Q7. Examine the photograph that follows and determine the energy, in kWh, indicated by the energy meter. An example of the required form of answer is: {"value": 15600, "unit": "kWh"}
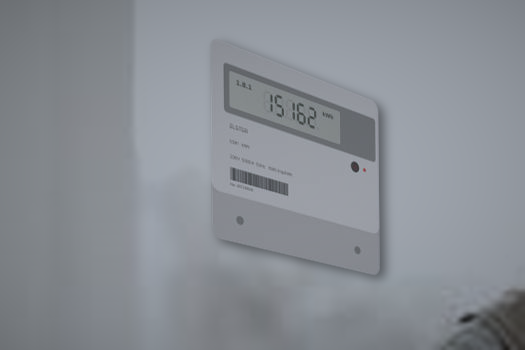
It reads {"value": 15162, "unit": "kWh"}
